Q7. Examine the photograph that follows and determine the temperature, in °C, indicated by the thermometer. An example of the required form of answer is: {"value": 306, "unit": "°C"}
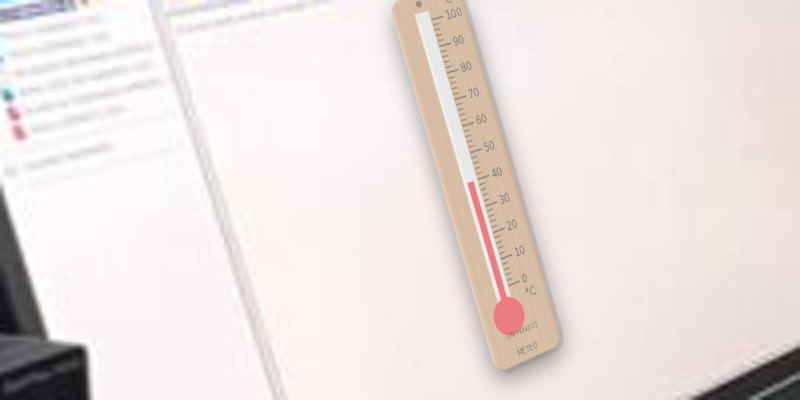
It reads {"value": 40, "unit": "°C"}
